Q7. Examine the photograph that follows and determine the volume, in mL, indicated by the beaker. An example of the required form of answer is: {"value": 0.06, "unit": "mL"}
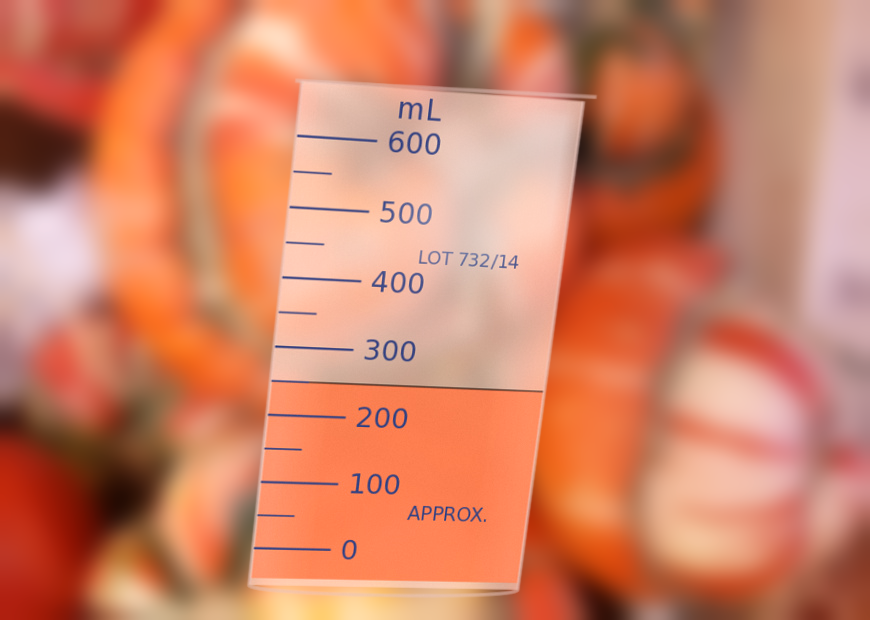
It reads {"value": 250, "unit": "mL"}
